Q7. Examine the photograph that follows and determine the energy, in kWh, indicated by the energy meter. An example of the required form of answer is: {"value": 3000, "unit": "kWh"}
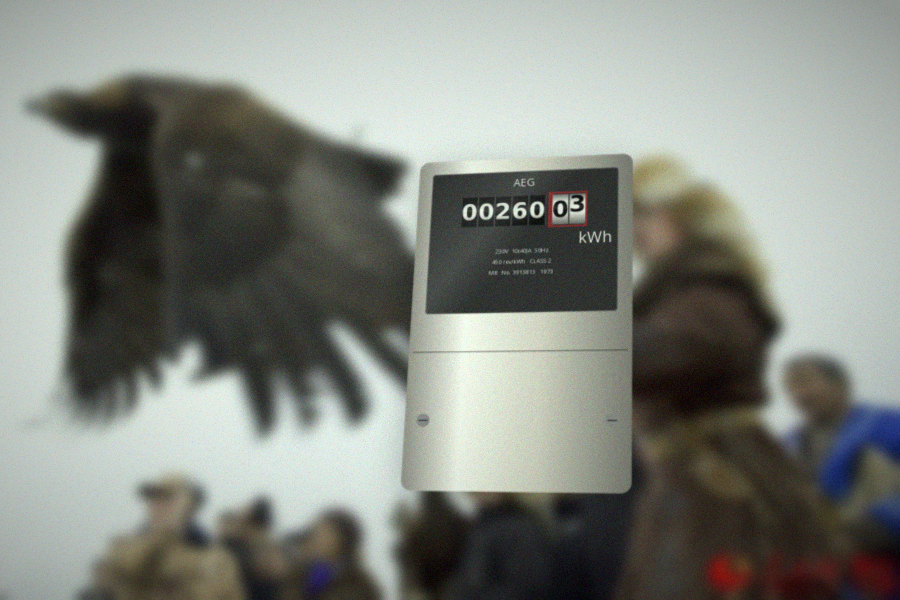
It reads {"value": 260.03, "unit": "kWh"}
